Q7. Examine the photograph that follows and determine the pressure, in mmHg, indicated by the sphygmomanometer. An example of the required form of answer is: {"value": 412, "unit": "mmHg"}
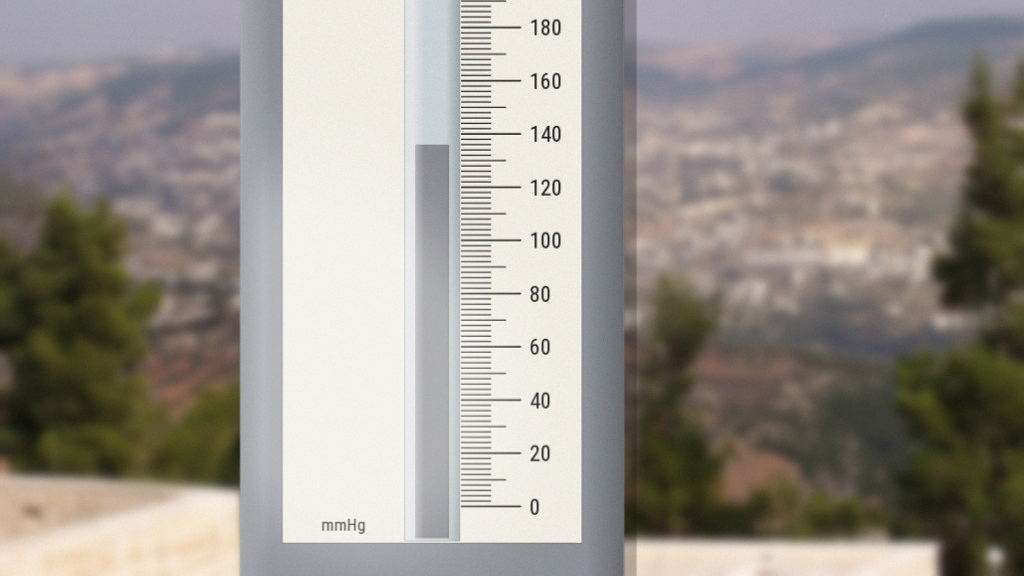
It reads {"value": 136, "unit": "mmHg"}
